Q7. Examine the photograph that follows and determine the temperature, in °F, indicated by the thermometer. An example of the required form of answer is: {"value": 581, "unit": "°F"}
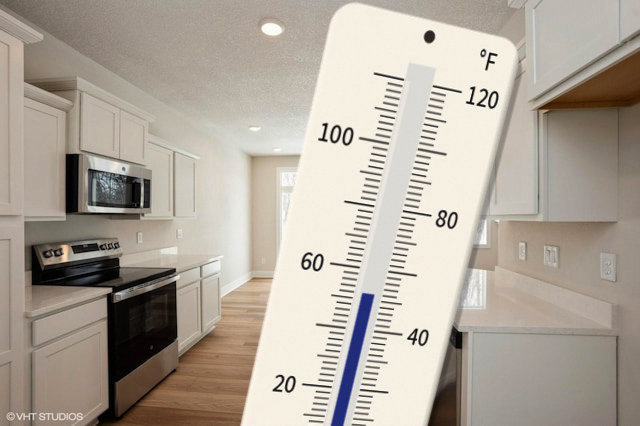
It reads {"value": 52, "unit": "°F"}
